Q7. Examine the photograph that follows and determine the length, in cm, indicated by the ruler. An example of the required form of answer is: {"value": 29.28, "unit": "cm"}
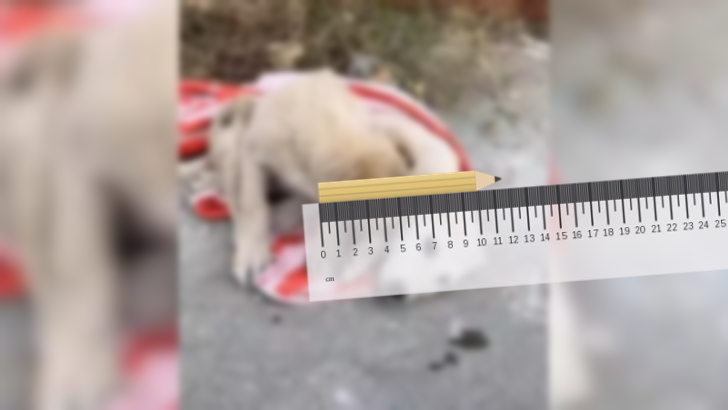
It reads {"value": 11.5, "unit": "cm"}
